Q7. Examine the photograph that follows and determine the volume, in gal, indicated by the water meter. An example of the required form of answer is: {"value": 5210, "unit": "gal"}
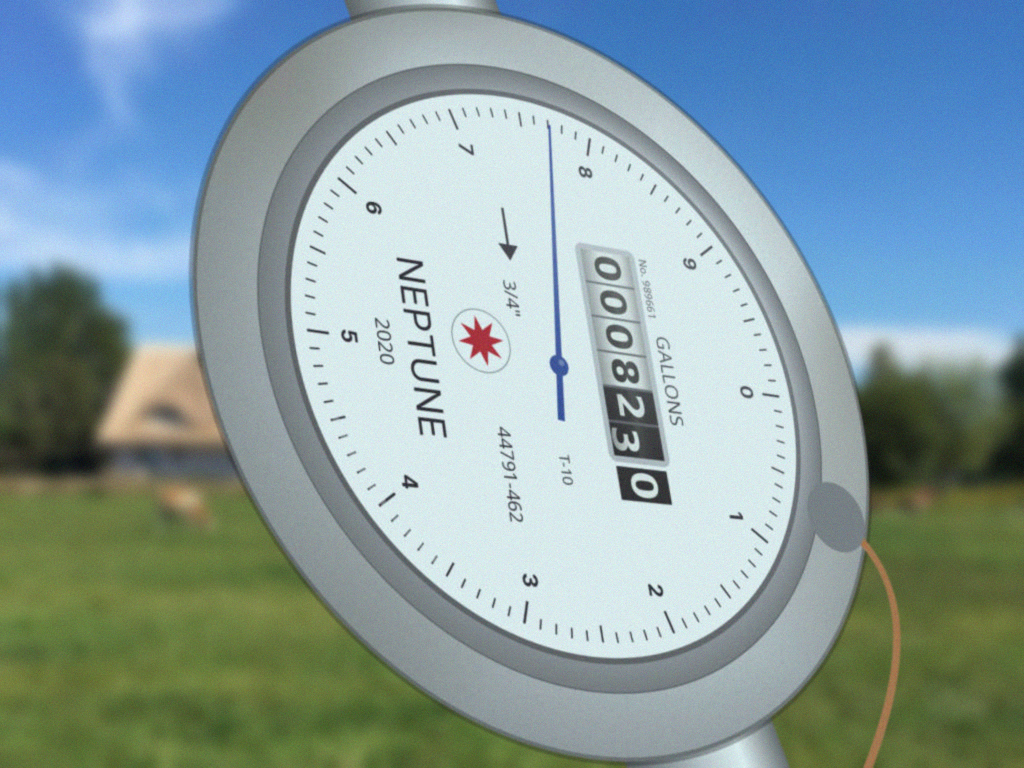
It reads {"value": 8227.7, "unit": "gal"}
